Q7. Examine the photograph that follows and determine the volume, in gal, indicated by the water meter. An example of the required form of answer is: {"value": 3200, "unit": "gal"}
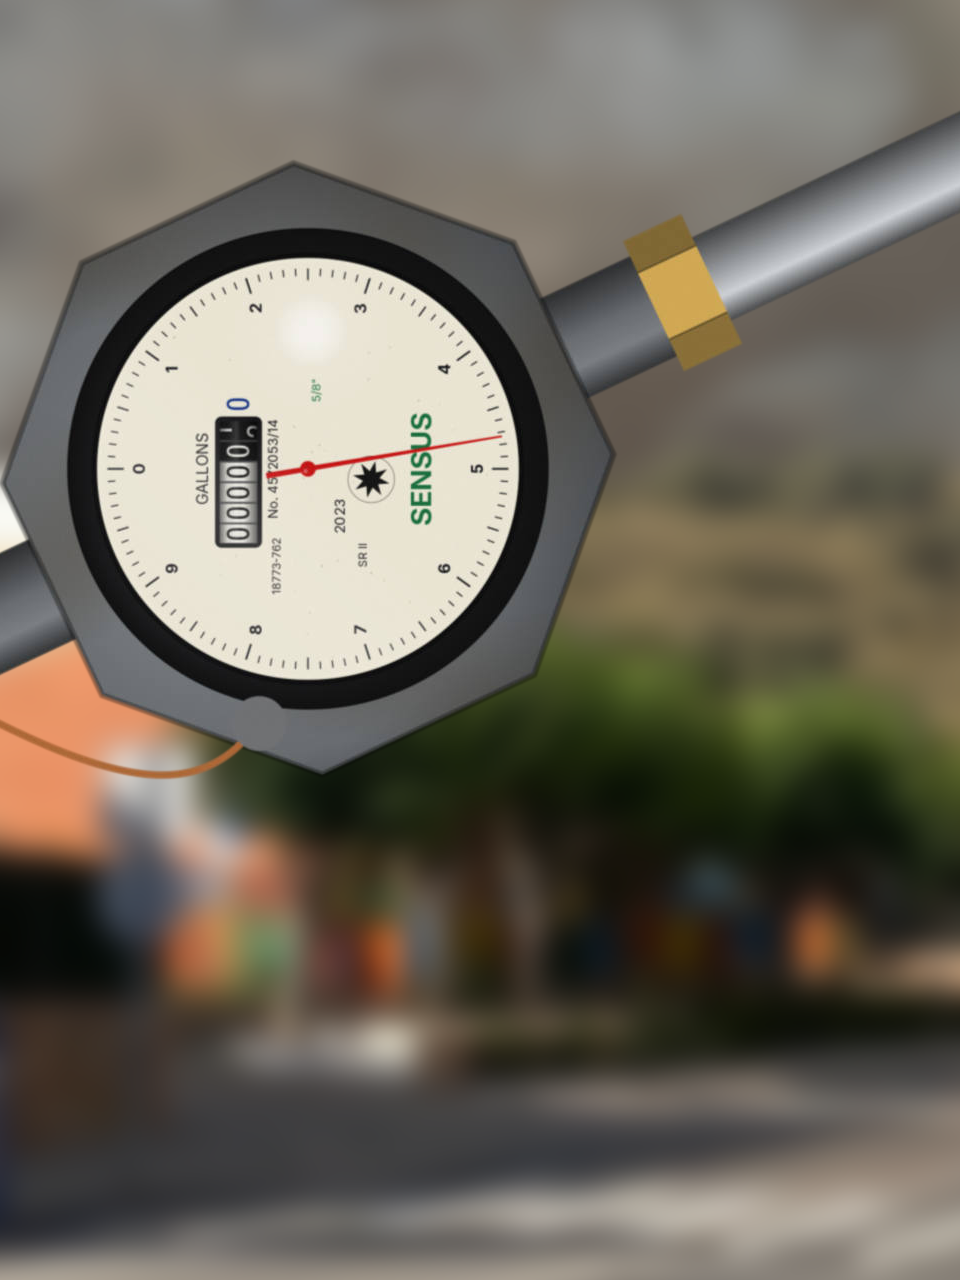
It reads {"value": 14.7, "unit": "gal"}
